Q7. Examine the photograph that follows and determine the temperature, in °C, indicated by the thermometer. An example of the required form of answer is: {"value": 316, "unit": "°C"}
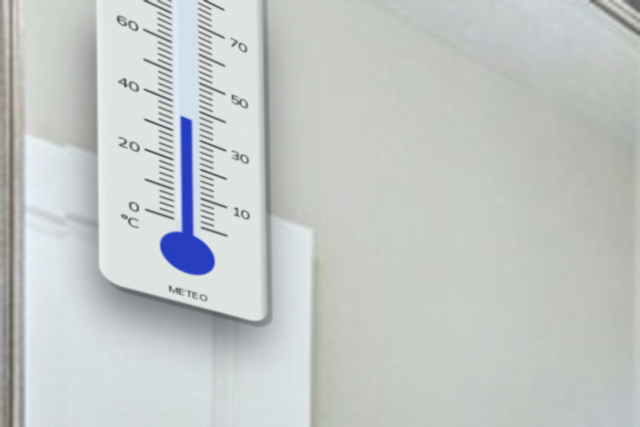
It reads {"value": 36, "unit": "°C"}
